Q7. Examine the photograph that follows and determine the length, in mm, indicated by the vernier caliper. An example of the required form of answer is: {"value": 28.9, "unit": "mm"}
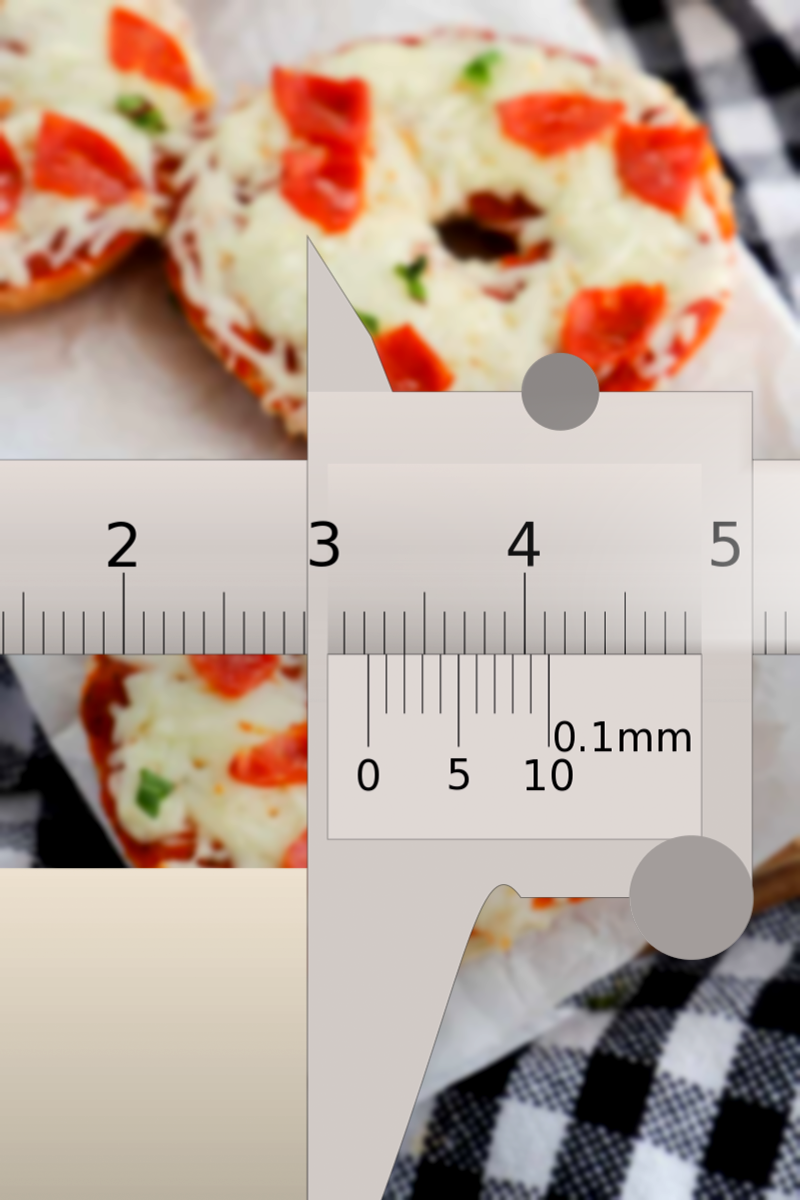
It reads {"value": 32.2, "unit": "mm"}
